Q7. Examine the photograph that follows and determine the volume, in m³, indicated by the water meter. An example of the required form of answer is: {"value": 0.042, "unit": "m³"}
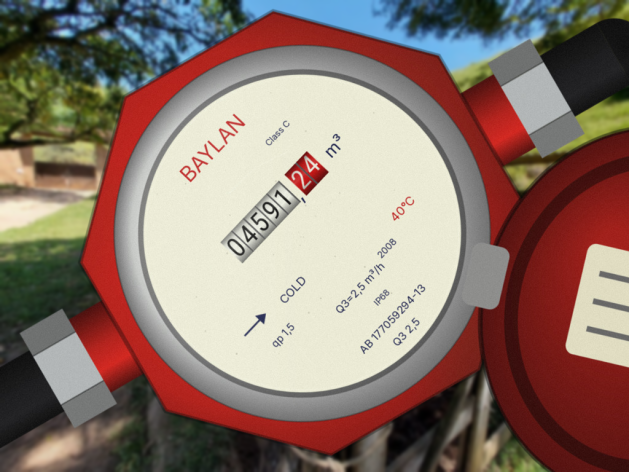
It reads {"value": 4591.24, "unit": "m³"}
